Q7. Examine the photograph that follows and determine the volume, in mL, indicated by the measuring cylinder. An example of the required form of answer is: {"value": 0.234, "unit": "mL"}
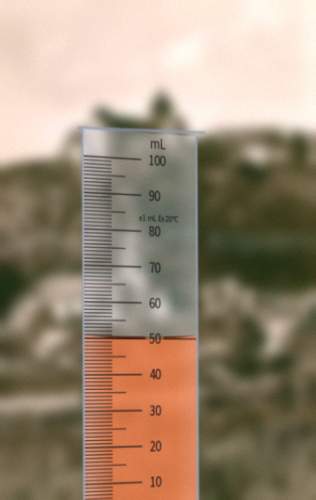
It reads {"value": 50, "unit": "mL"}
